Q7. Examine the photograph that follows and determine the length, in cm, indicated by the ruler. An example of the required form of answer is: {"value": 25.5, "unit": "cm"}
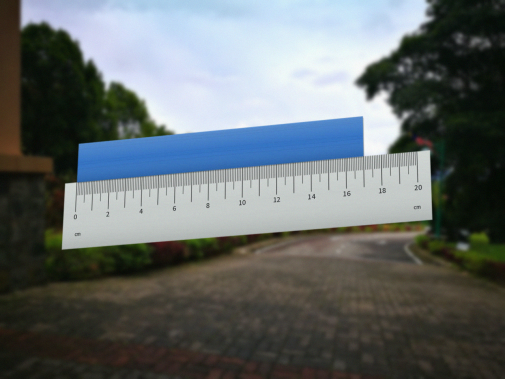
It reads {"value": 17, "unit": "cm"}
